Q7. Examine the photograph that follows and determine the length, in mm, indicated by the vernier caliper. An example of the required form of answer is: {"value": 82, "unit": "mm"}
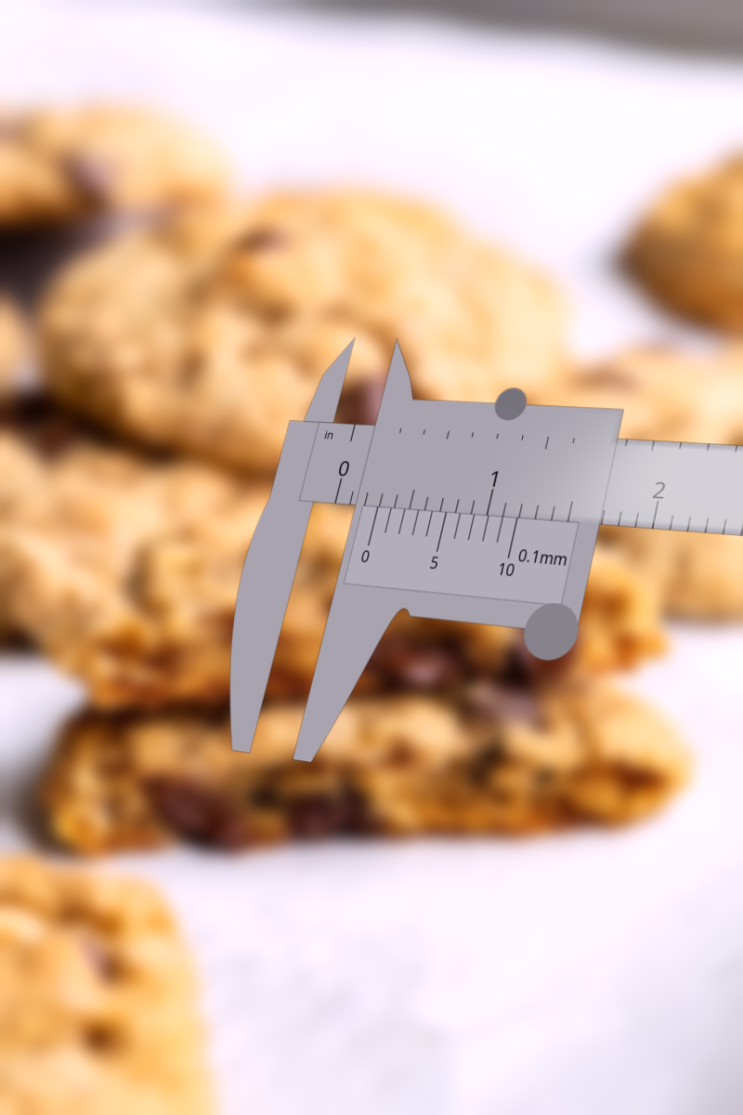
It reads {"value": 2.9, "unit": "mm"}
